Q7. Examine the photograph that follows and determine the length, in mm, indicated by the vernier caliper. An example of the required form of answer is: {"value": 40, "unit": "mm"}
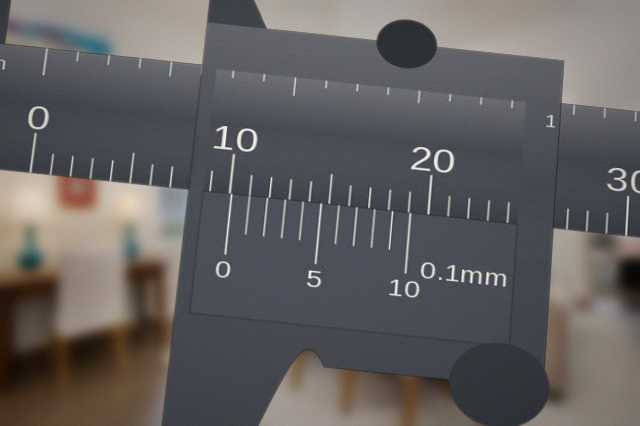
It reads {"value": 10.1, "unit": "mm"}
